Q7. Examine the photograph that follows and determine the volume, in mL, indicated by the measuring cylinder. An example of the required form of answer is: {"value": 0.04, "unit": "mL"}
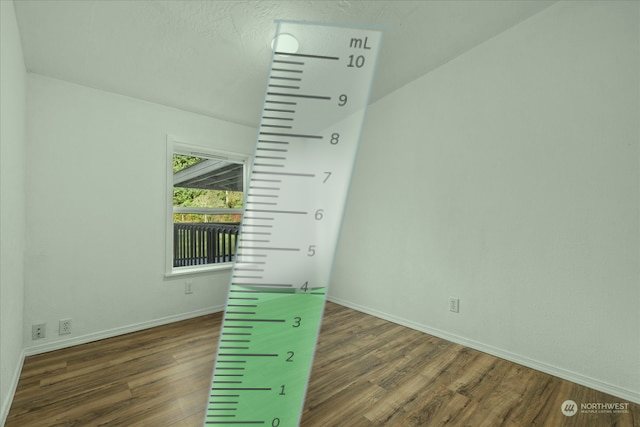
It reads {"value": 3.8, "unit": "mL"}
